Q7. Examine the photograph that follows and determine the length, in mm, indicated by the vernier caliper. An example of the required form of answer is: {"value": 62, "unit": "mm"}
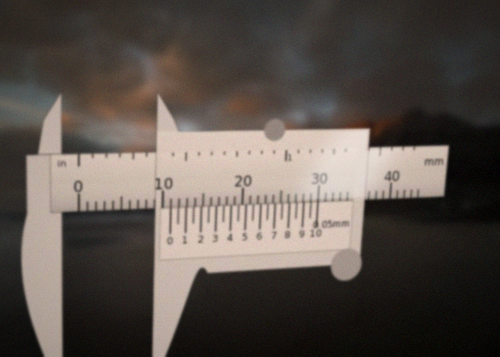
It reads {"value": 11.0, "unit": "mm"}
